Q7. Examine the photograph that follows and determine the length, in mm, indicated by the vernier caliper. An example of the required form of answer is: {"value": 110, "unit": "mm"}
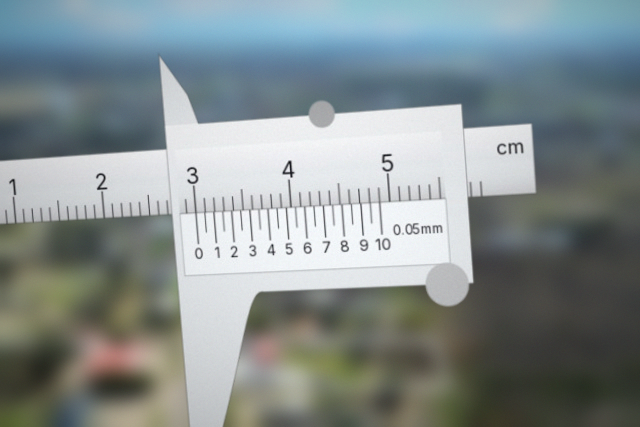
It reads {"value": 30.0, "unit": "mm"}
